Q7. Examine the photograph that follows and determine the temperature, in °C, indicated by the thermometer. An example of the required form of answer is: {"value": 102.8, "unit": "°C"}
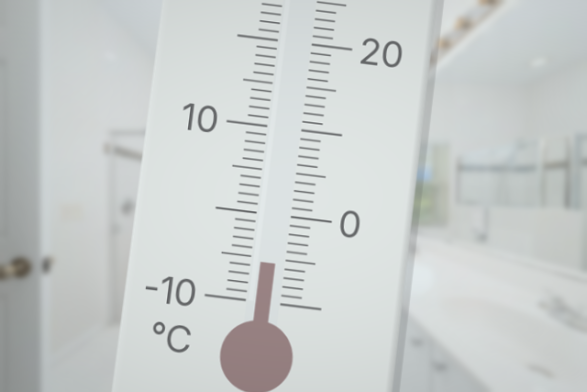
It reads {"value": -5.5, "unit": "°C"}
